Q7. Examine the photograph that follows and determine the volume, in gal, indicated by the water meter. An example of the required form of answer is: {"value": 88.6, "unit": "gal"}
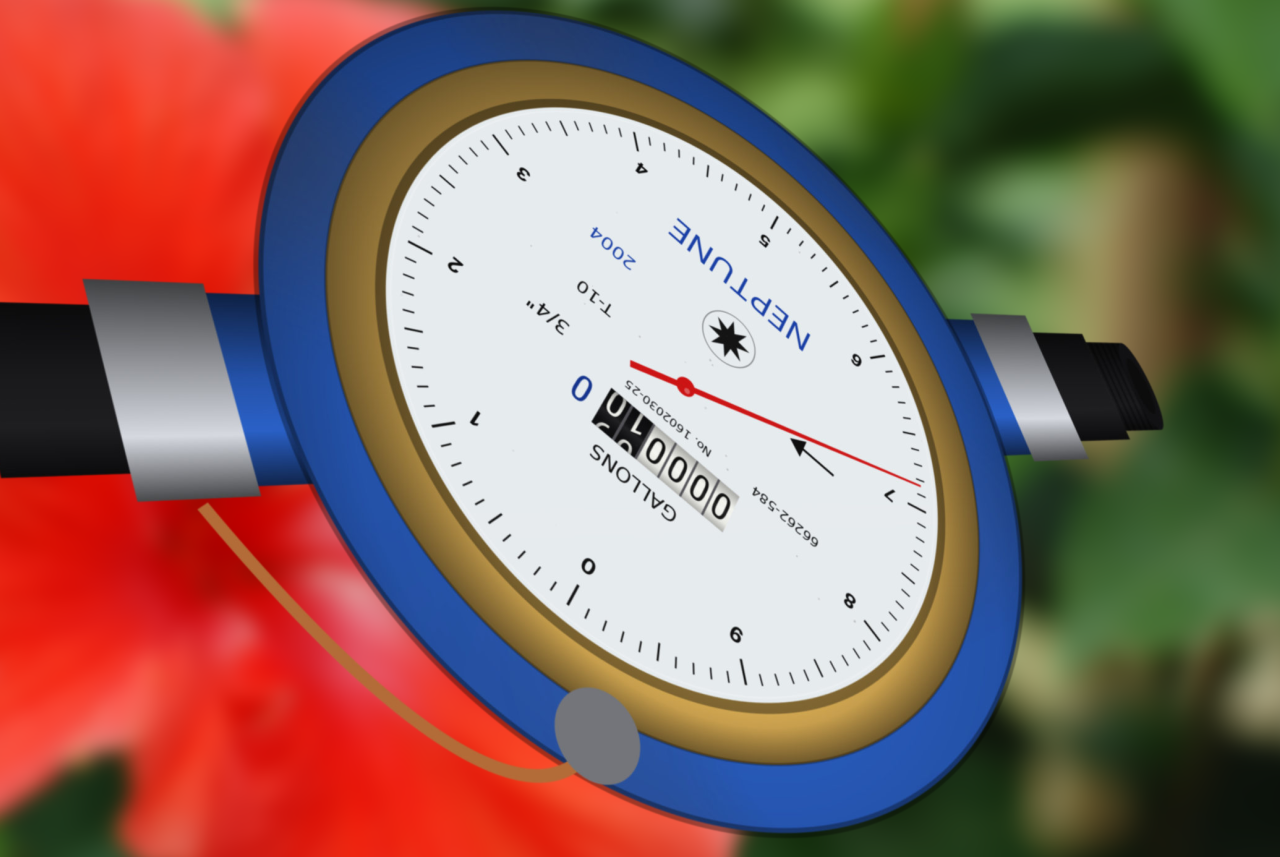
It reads {"value": 96.8, "unit": "gal"}
